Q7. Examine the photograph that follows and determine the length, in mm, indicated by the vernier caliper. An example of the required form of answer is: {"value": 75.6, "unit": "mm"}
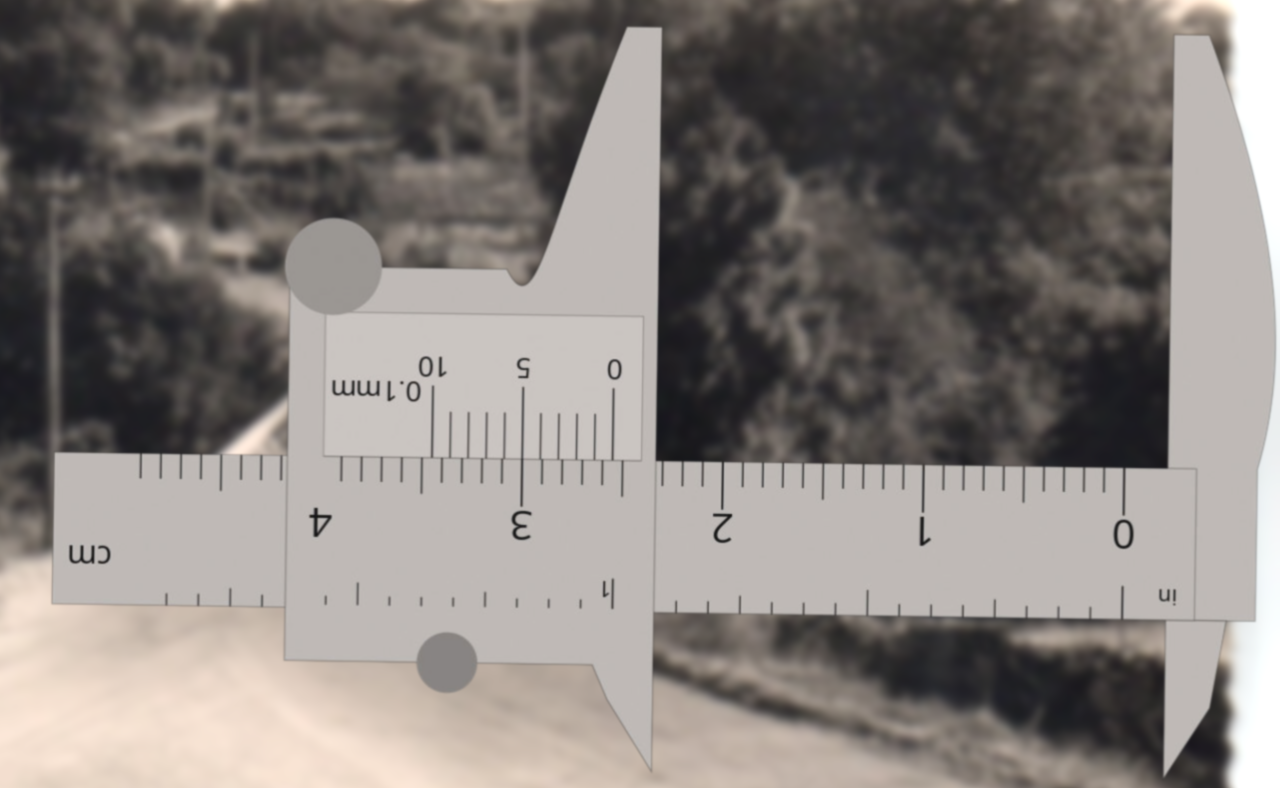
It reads {"value": 25.5, "unit": "mm"}
